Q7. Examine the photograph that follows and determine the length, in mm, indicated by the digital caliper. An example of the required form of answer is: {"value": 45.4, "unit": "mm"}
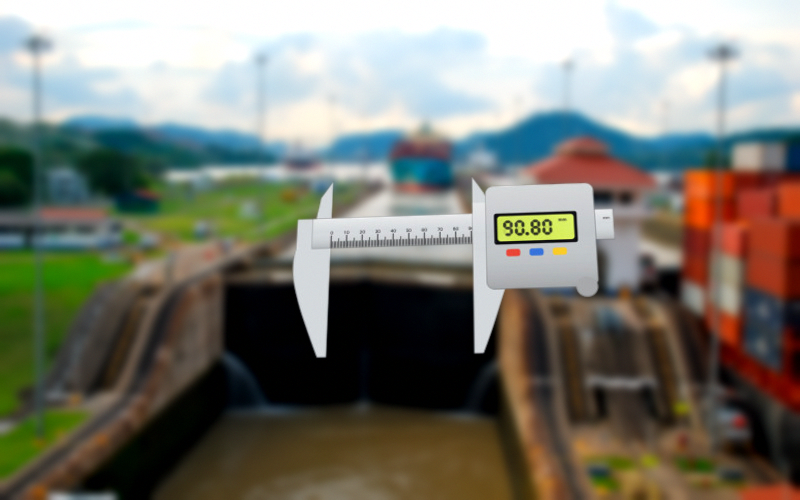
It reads {"value": 90.80, "unit": "mm"}
